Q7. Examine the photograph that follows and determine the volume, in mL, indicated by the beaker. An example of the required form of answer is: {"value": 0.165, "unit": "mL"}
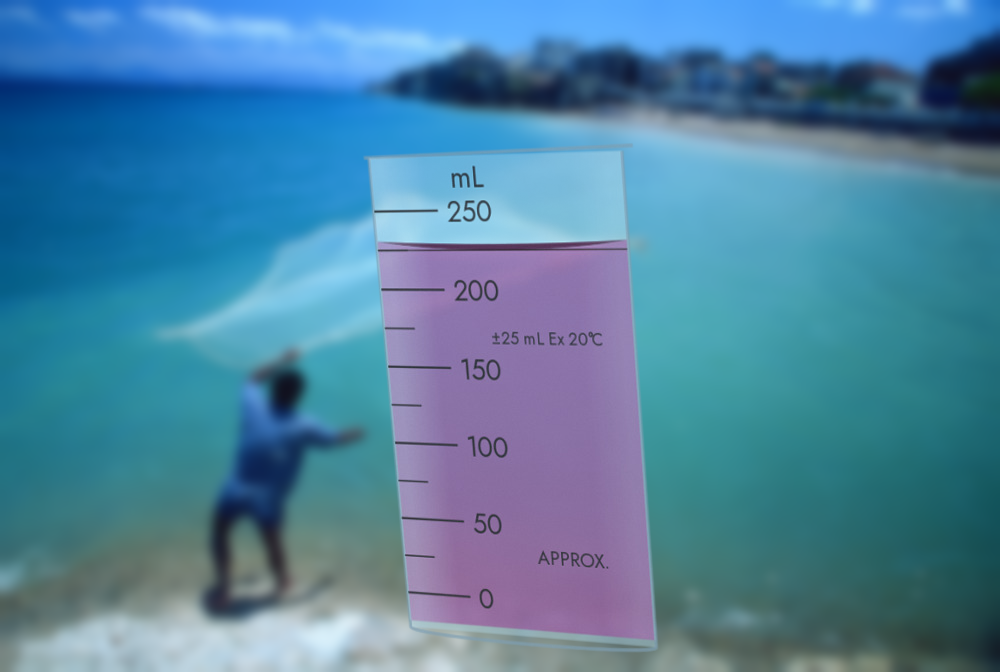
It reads {"value": 225, "unit": "mL"}
